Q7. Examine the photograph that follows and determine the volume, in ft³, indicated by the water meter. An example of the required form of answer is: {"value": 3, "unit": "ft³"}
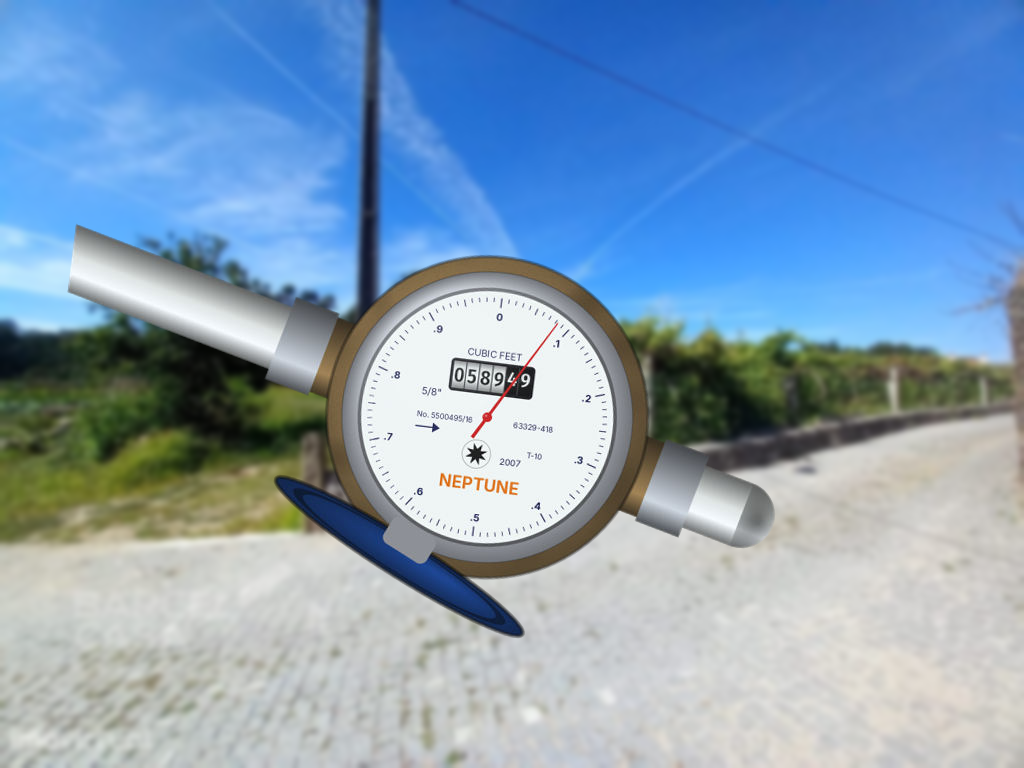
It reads {"value": 58949.08, "unit": "ft³"}
